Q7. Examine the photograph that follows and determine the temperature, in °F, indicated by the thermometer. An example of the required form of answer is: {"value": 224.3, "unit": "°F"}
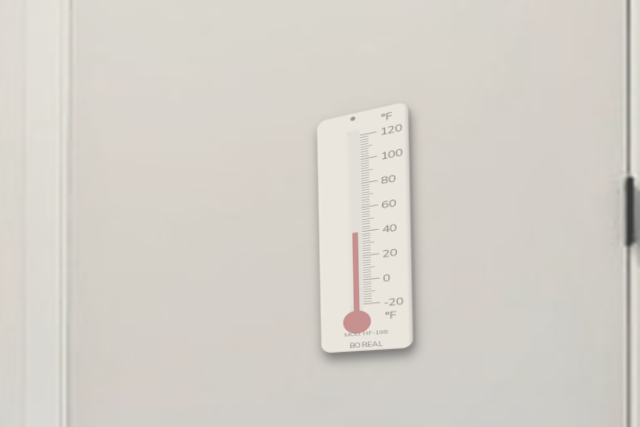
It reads {"value": 40, "unit": "°F"}
